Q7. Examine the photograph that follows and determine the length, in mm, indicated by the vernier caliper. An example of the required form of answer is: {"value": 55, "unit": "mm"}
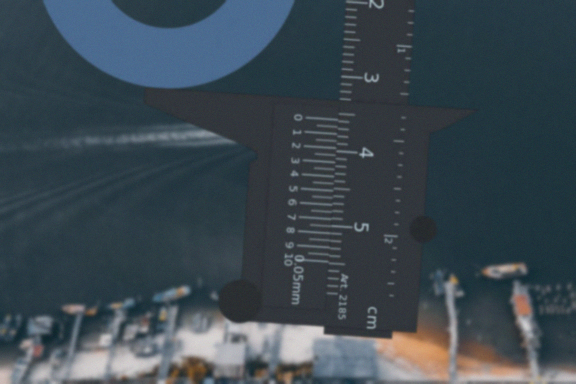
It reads {"value": 35.8, "unit": "mm"}
